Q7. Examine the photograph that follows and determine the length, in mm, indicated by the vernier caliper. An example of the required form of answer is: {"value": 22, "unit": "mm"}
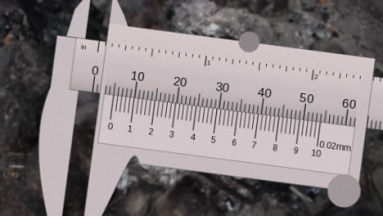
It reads {"value": 5.0, "unit": "mm"}
